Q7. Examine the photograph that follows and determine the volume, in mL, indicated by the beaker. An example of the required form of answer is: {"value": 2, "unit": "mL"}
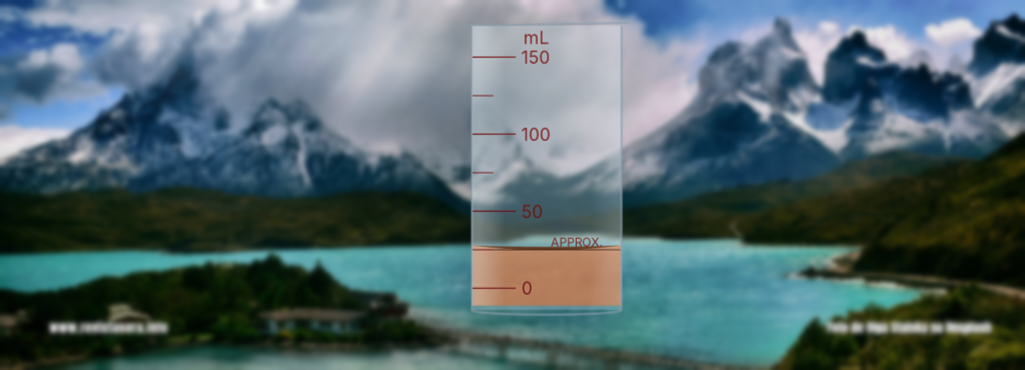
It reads {"value": 25, "unit": "mL"}
